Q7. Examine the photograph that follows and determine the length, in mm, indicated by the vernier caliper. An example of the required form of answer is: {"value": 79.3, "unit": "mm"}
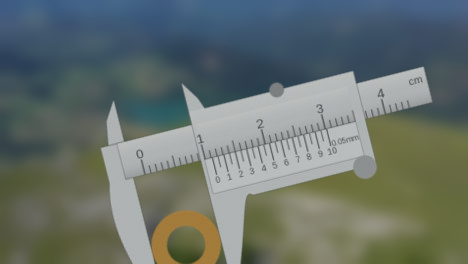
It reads {"value": 11.2, "unit": "mm"}
